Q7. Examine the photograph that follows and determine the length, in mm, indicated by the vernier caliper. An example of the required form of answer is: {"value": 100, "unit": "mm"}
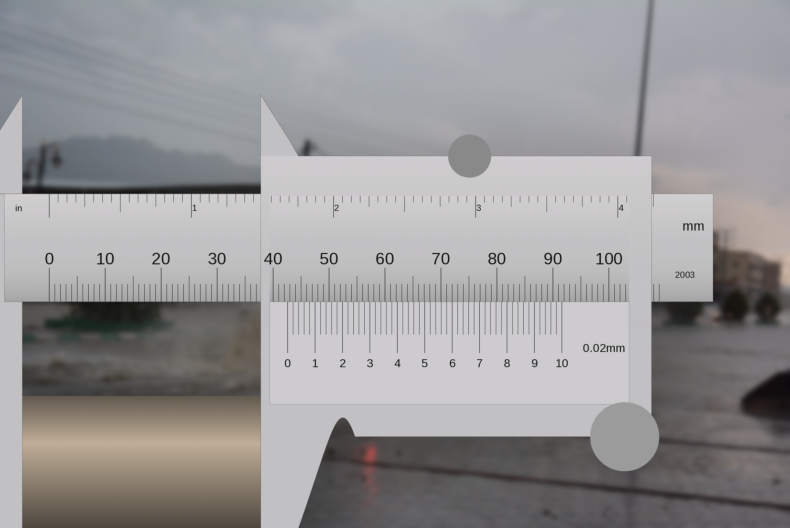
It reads {"value": 42.6, "unit": "mm"}
